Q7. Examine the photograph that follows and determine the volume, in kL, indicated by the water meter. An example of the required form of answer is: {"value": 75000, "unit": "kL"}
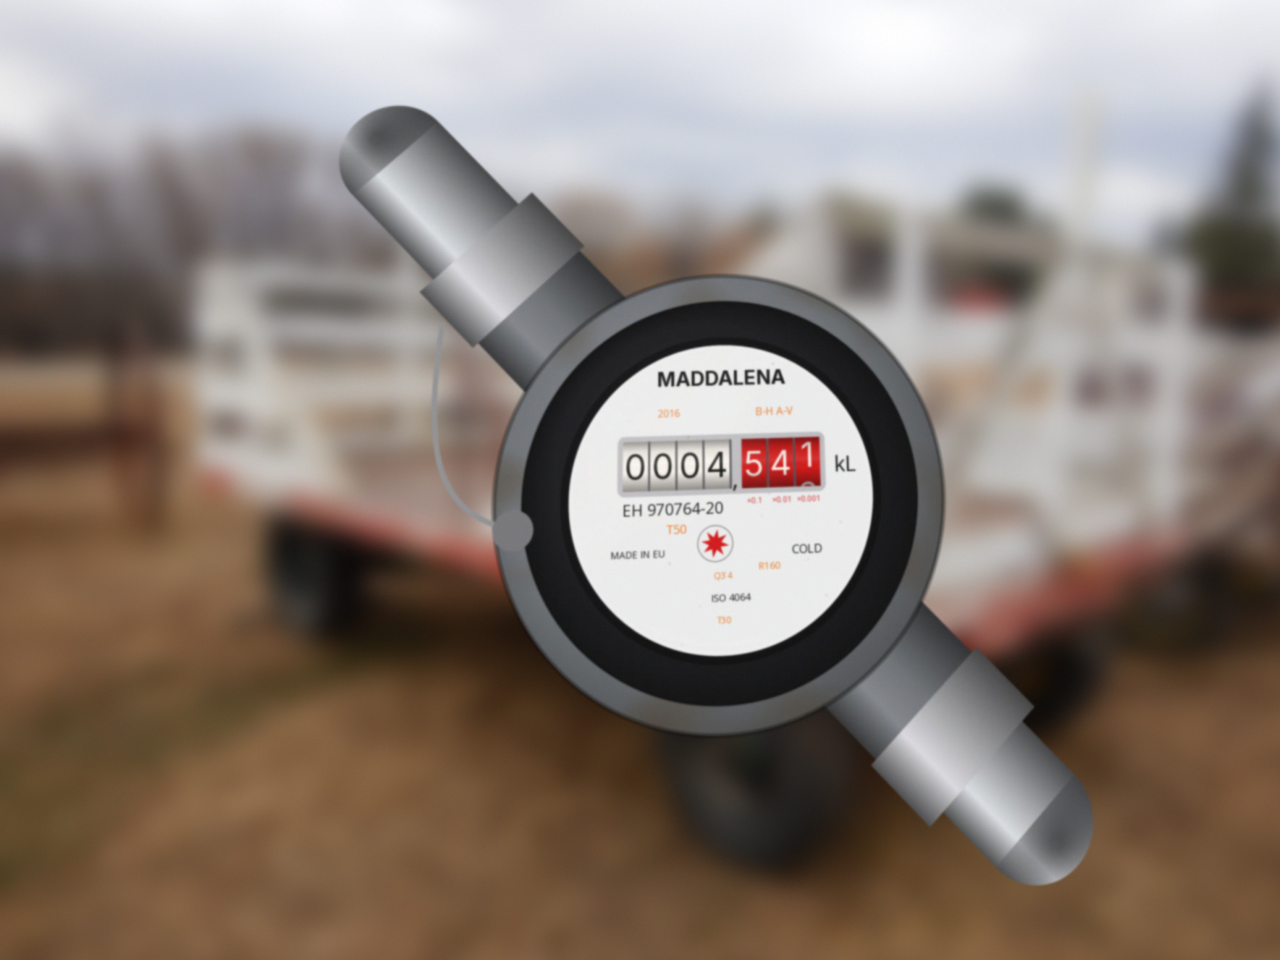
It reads {"value": 4.541, "unit": "kL"}
